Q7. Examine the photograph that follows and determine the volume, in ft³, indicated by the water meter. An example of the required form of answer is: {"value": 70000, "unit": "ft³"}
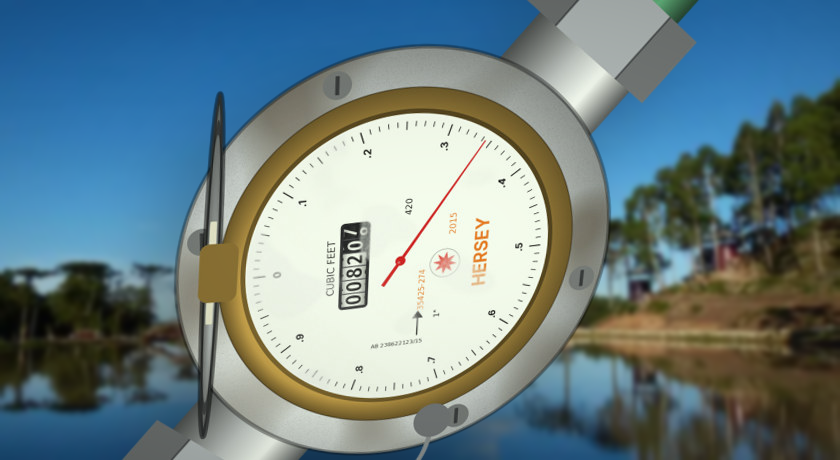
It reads {"value": 8207.34, "unit": "ft³"}
